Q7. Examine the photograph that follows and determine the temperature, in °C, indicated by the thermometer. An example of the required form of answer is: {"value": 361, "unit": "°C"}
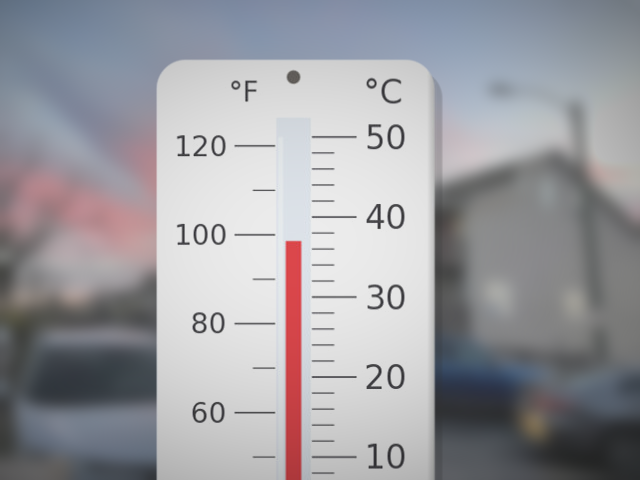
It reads {"value": 37, "unit": "°C"}
